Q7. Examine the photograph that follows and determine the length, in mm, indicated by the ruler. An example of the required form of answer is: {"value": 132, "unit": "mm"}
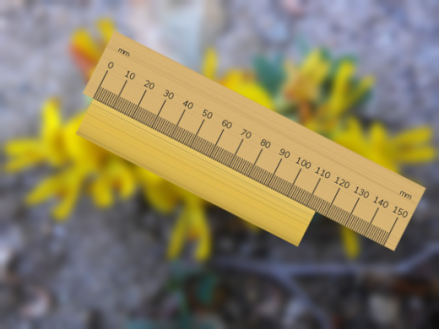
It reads {"value": 115, "unit": "mm"}
